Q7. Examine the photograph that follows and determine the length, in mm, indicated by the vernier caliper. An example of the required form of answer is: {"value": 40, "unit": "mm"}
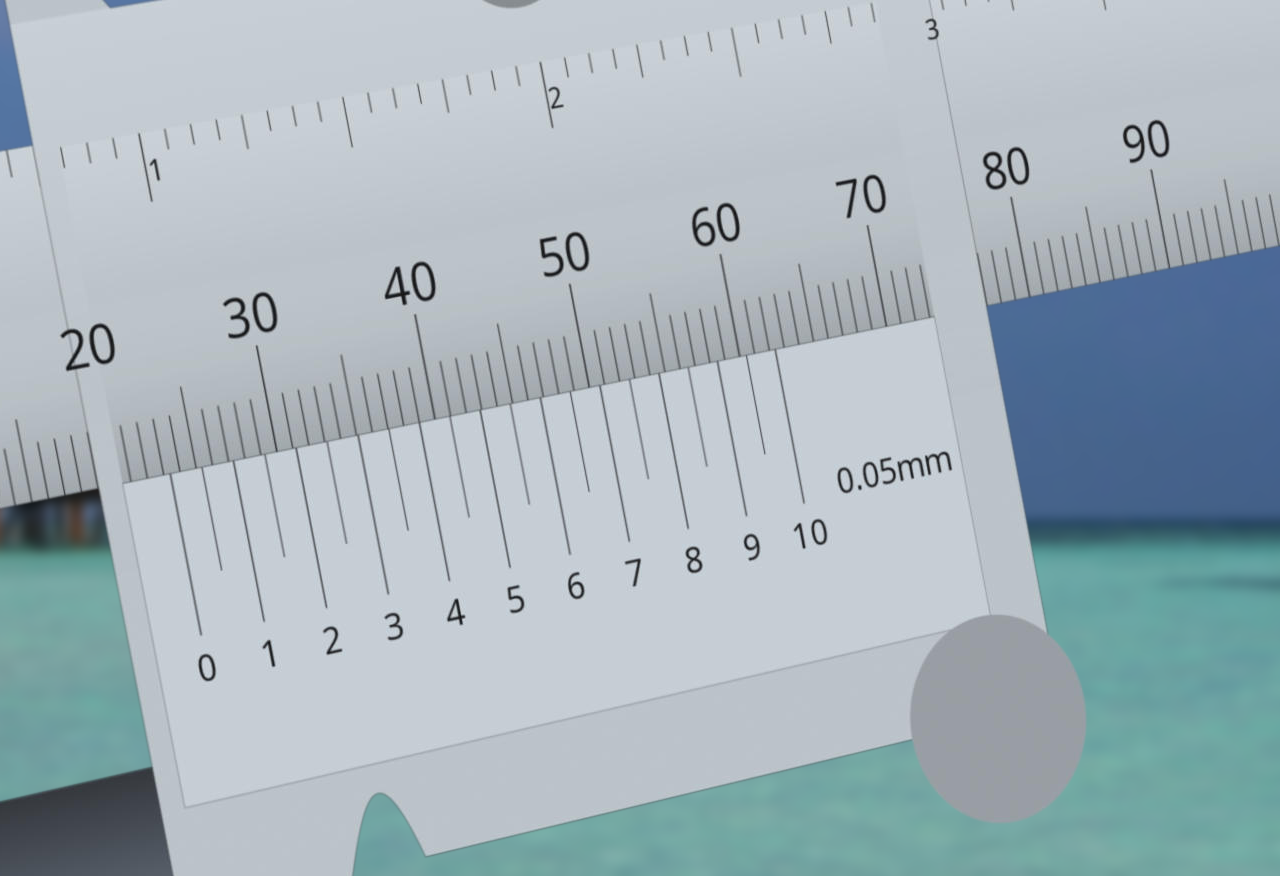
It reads {"value": 23.4, "unit": "mm"}
